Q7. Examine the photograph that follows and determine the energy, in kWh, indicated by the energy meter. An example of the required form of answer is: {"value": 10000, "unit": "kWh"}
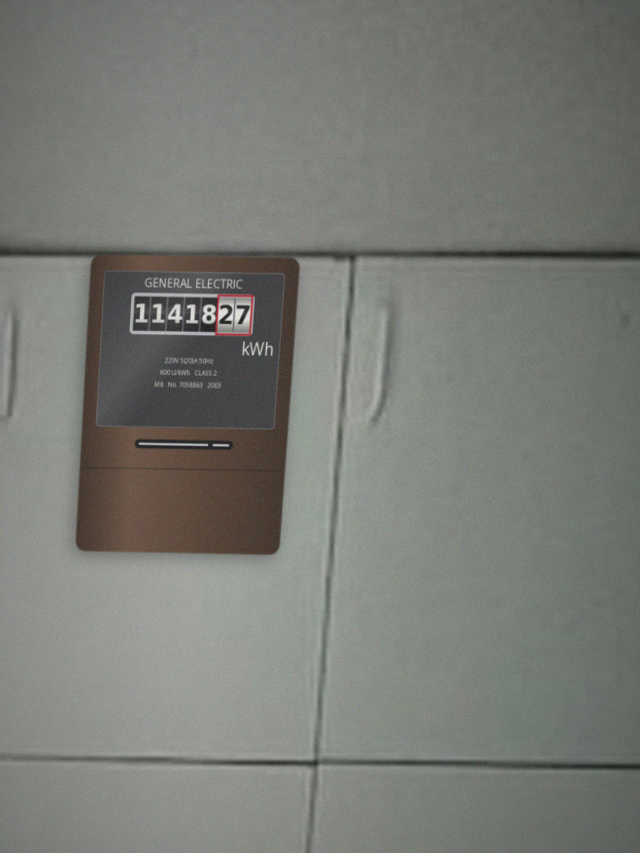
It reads {"value": 11418.27, "unit": "kWh"}
